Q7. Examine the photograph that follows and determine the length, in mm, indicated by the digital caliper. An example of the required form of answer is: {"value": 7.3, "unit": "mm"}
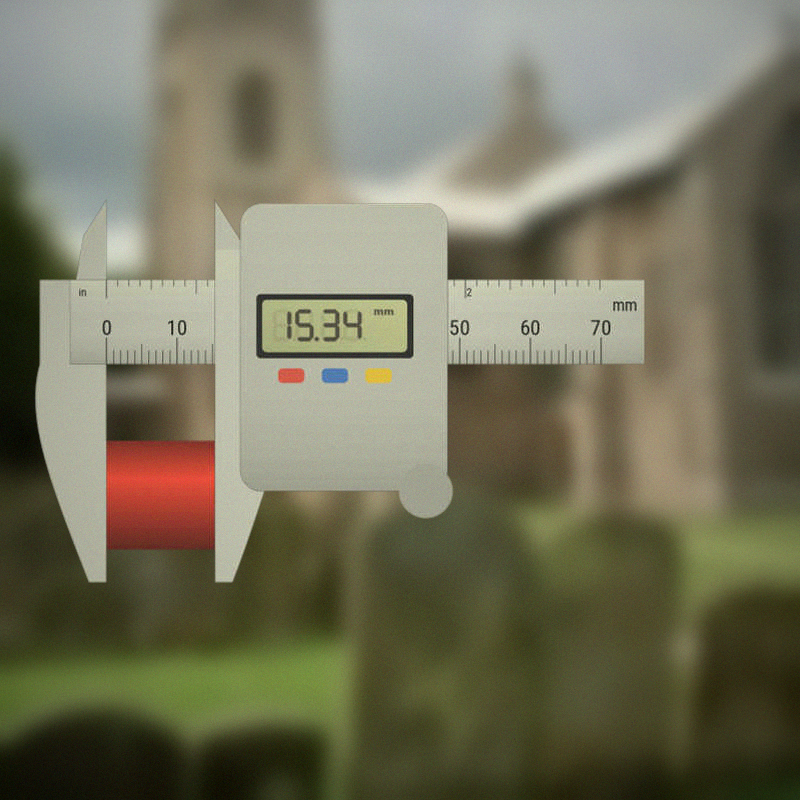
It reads {"value": 15.34, "unit": "mm"}
